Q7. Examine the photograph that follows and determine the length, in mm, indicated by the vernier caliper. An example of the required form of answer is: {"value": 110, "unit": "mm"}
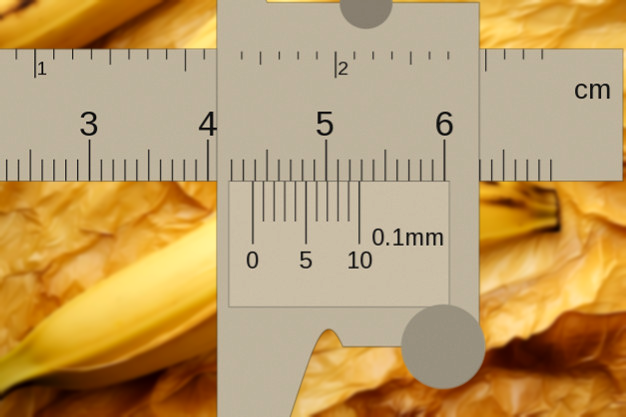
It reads {"value": 43.8, "unit": "mm"}
